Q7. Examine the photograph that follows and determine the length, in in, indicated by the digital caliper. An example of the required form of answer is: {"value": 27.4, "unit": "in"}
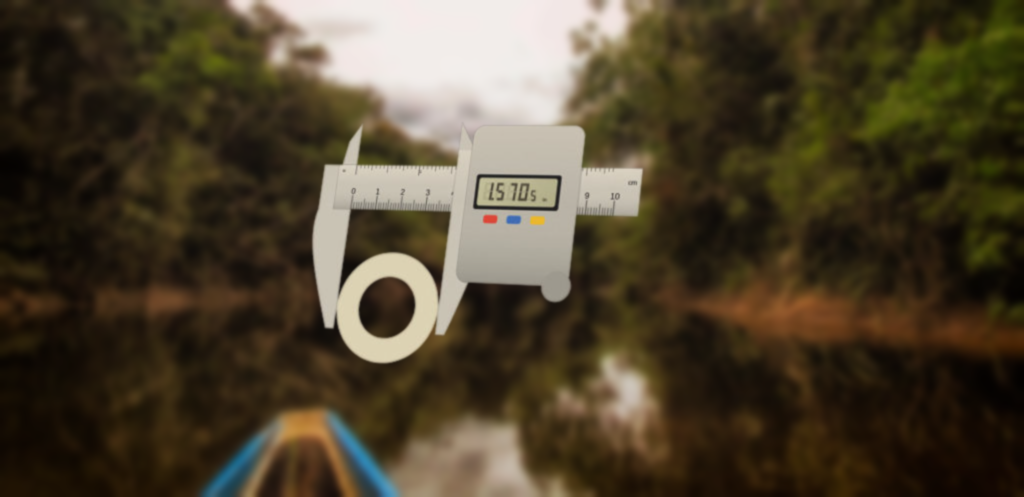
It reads {"value": 1.5705, "unit": "in"}
